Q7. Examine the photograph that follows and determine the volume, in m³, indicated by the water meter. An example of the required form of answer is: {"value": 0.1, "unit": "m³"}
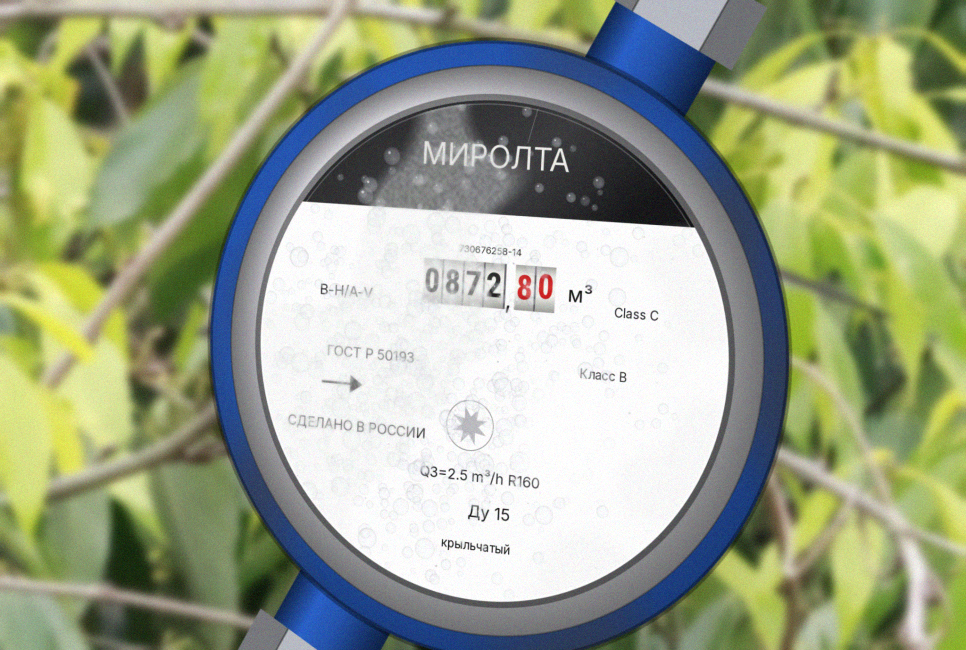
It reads {"value": 872.80, "unit": "m³"}
